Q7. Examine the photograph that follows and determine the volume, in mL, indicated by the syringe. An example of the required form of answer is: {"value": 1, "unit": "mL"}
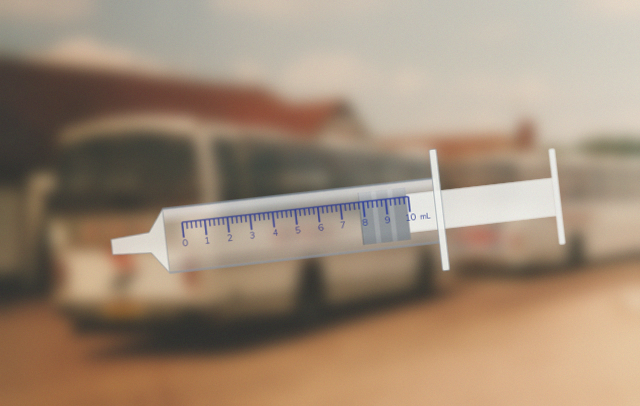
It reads {"value": 7.8, "unit": "mL"}
